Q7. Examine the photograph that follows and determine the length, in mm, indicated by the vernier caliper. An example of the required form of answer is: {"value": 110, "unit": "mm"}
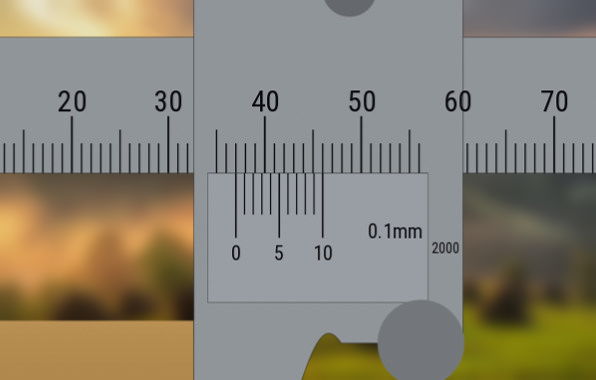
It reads {"value": 37.0, "unit": "mm"}
